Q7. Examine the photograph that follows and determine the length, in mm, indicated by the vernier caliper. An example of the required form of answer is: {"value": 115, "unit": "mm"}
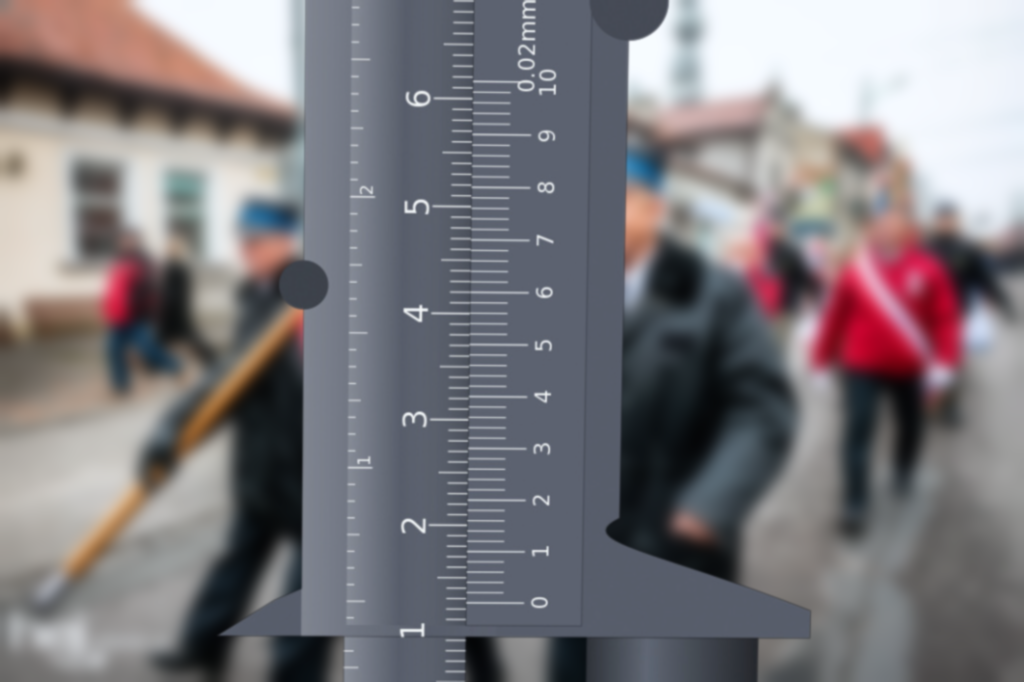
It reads {"value": 12.6, "unit": "mm"}
